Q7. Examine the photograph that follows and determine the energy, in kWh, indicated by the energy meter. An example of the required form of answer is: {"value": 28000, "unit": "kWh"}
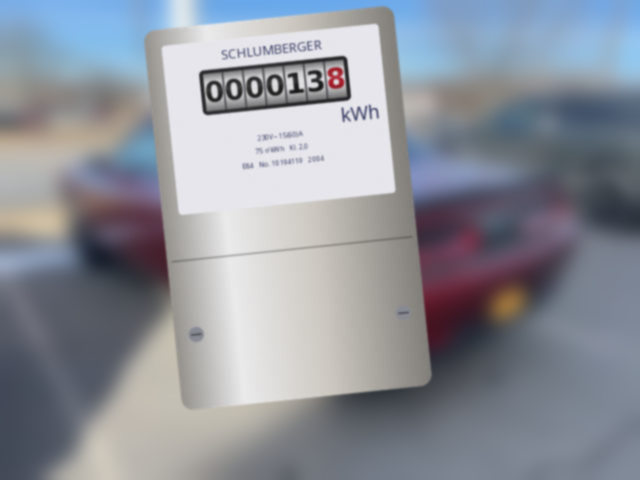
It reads {"value": 13.8, "unit": "kWh"}
